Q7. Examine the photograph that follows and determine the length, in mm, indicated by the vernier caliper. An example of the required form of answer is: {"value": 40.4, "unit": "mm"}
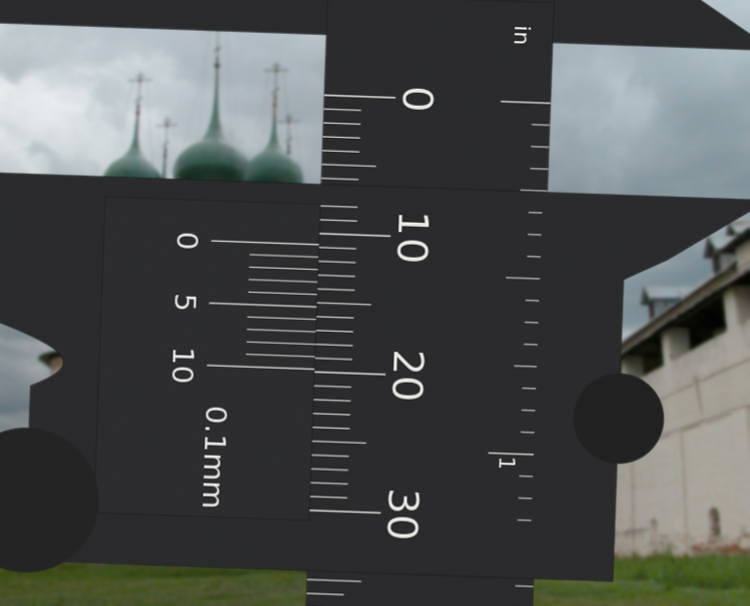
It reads {"value": 10.8, "unit": "mm"}
